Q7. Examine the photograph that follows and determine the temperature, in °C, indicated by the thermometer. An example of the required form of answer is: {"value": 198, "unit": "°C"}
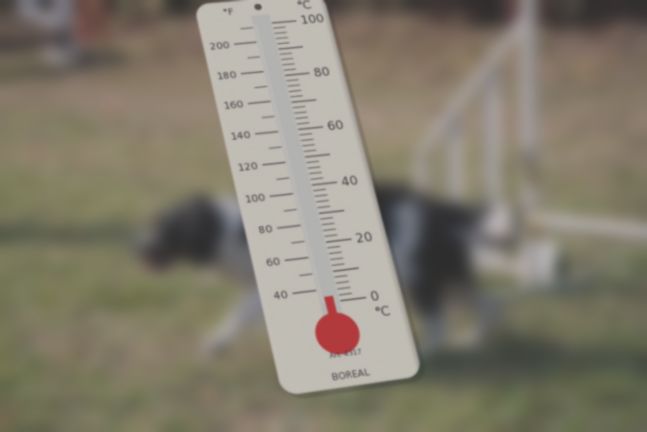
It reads {"value": 2, "unit": "°C"}
